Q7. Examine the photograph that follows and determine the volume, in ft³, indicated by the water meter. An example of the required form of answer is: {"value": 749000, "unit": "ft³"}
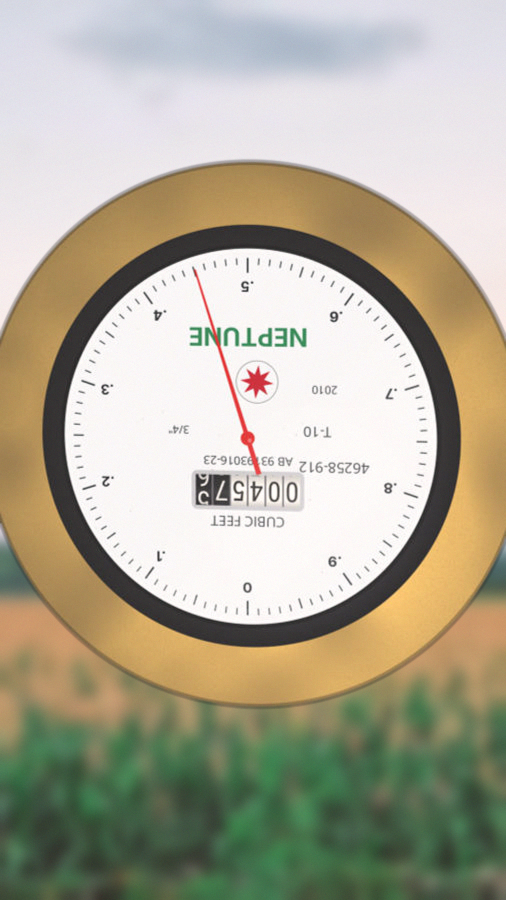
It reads {"value": 4575.45, "unit": "ft³"}
